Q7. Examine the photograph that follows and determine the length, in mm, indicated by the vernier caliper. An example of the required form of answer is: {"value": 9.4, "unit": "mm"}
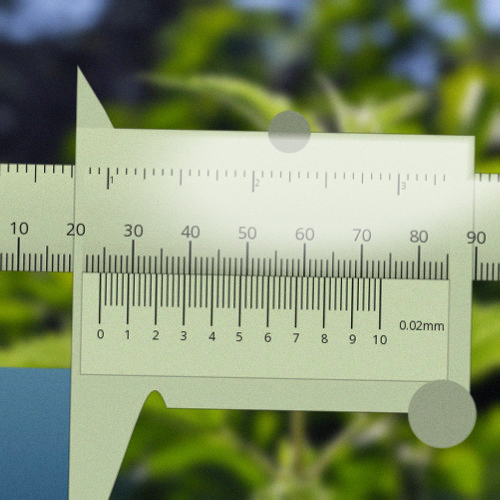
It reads {"value": 24.4, "unit": "mm"}
